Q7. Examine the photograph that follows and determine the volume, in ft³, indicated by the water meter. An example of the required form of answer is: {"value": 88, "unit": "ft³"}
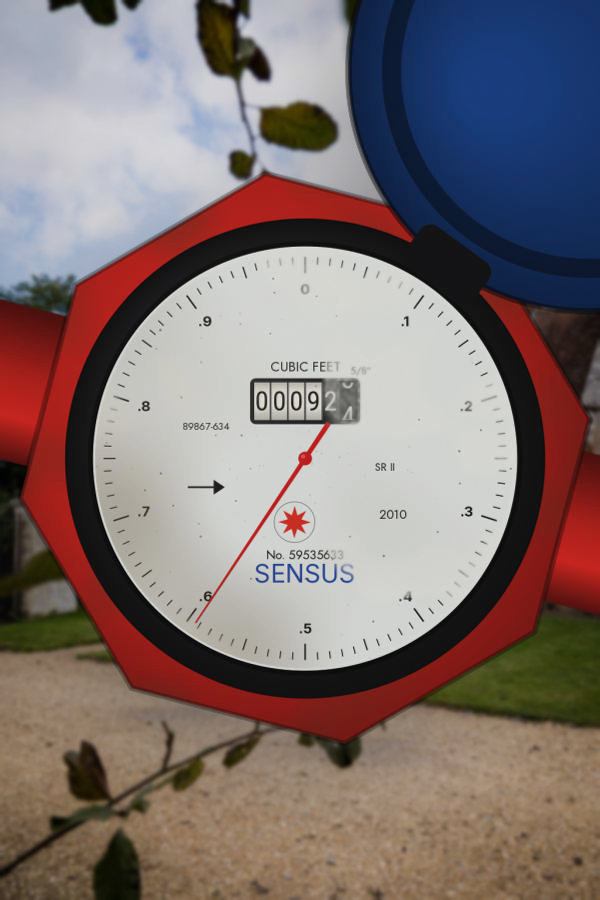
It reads {"value": 923.59, "unit": "ft³"}
